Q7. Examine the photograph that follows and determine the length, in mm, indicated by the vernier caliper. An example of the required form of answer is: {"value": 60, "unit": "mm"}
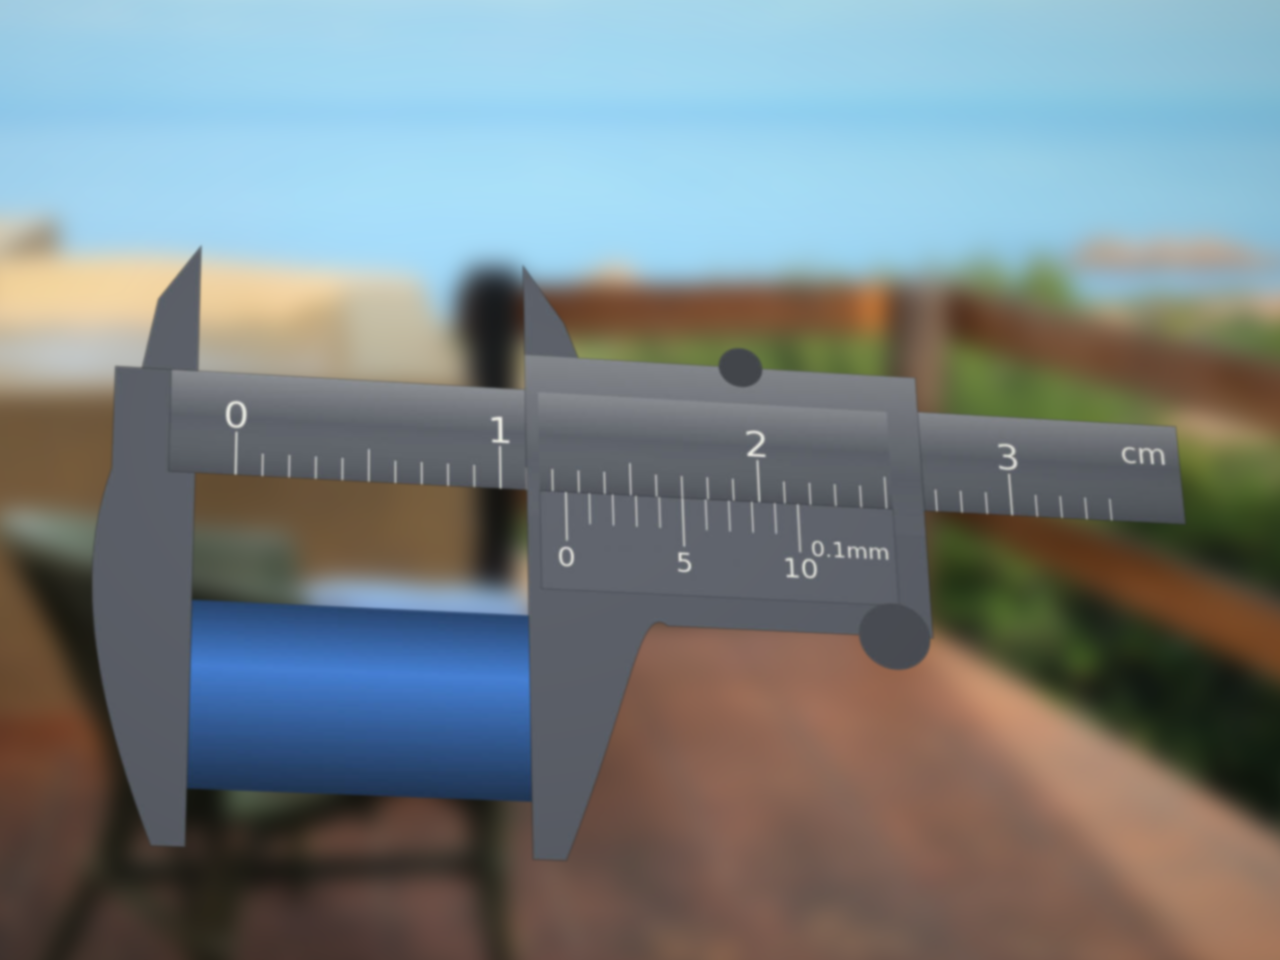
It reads {"value": 12.5, "unit": "mm"}
